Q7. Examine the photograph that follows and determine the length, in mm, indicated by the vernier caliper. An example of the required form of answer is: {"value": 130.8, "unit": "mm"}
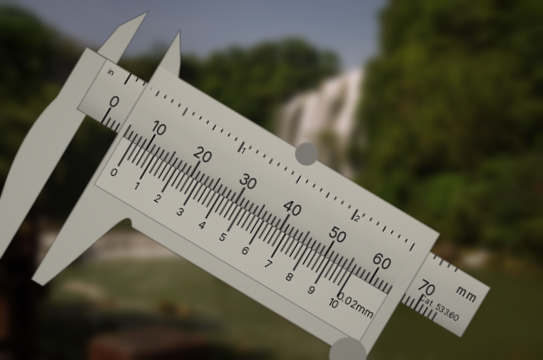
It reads {"value": 7.0, "unit": "mm"}
